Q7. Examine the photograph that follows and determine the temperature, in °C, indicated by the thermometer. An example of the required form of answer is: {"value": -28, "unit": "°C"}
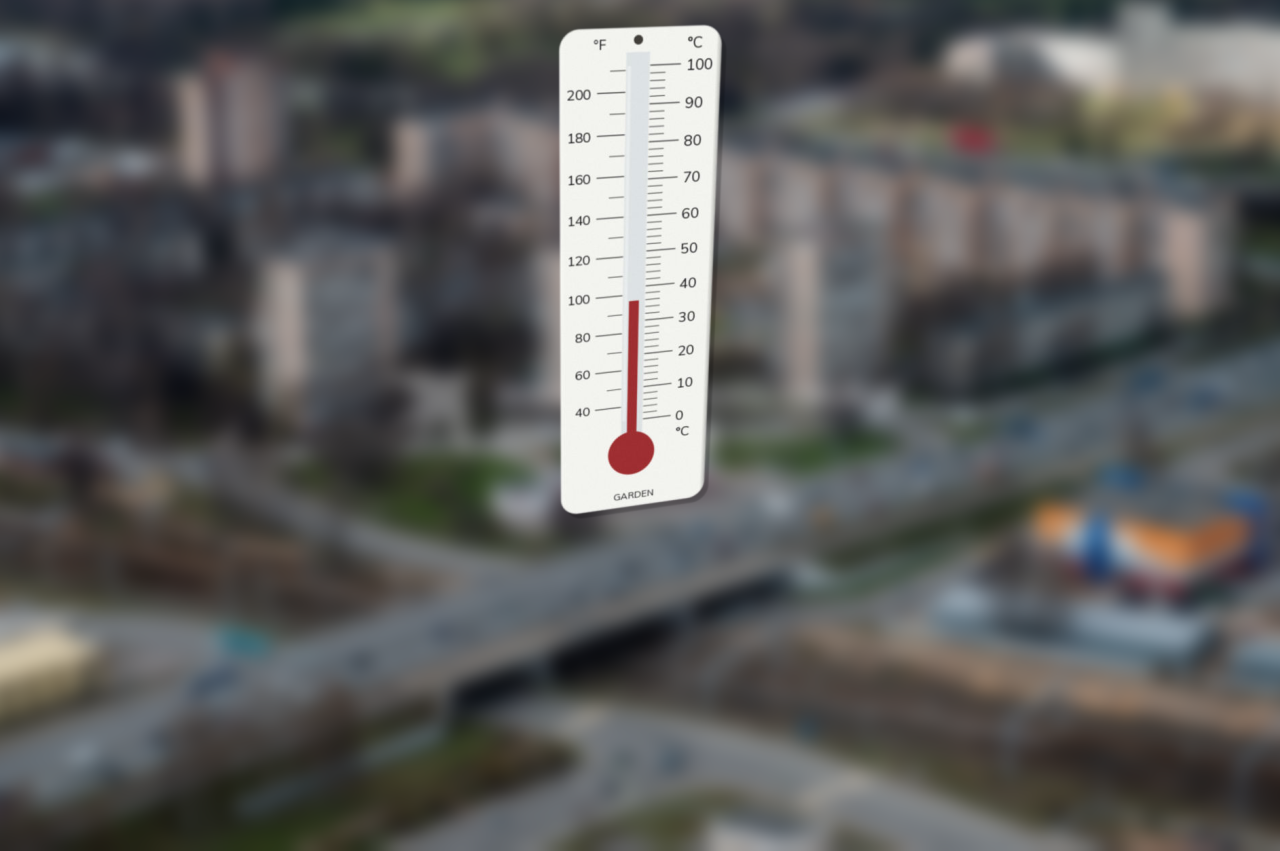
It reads {"value": 36, "unit": "°C"}
